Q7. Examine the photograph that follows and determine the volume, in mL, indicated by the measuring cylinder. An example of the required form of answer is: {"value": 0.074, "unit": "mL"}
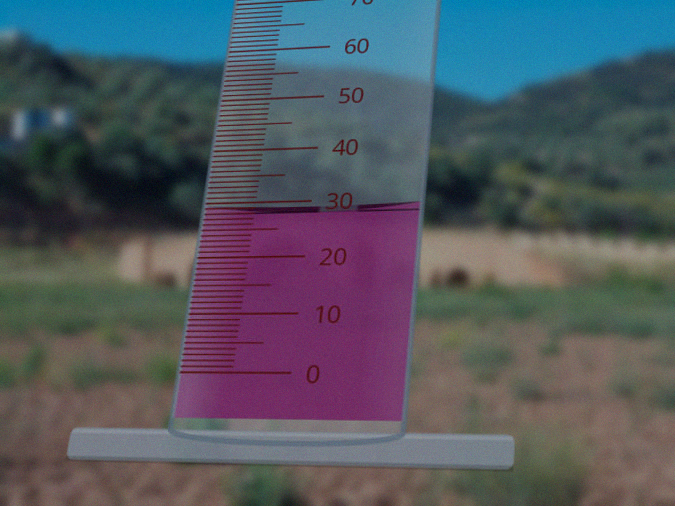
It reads {"value": 28, "unit": "mL"}
